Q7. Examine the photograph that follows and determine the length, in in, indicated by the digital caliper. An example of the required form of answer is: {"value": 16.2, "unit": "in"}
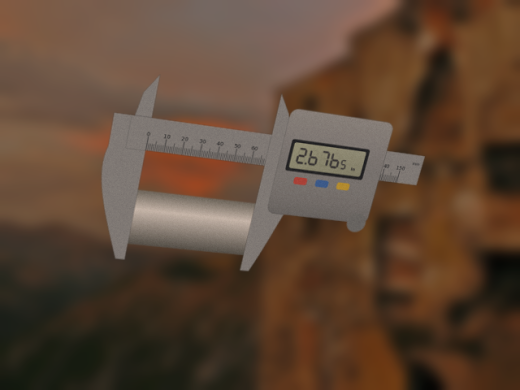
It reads {"value": 2.6765, "unit": "in"}
